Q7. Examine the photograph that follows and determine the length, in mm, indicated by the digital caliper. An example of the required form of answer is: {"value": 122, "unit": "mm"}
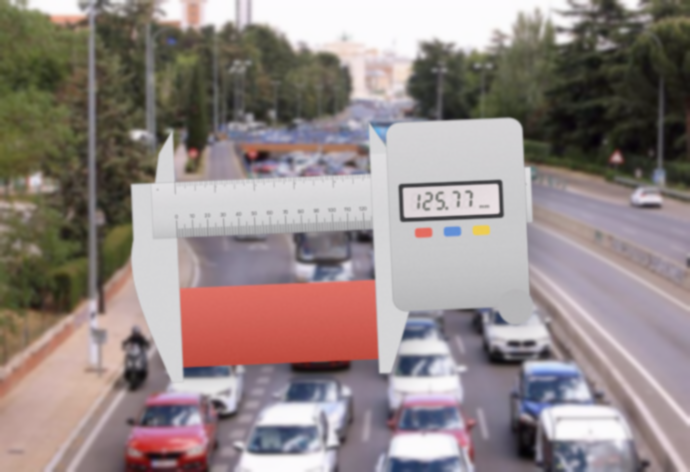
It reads {"value": 125.77, "unit": "mm"}
